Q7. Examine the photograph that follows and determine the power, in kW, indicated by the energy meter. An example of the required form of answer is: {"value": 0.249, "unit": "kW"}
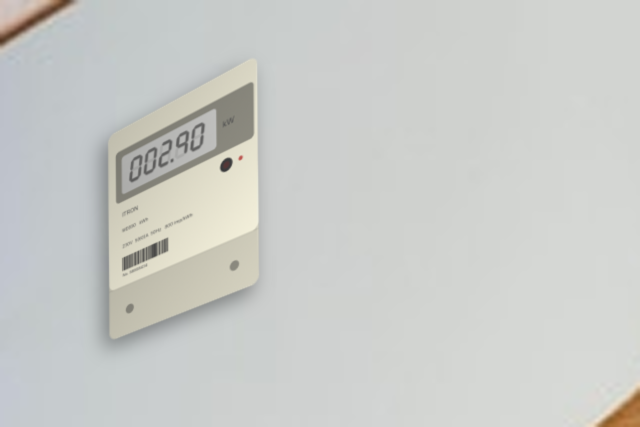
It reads {"value": 2.90, "unit": "kW"}
